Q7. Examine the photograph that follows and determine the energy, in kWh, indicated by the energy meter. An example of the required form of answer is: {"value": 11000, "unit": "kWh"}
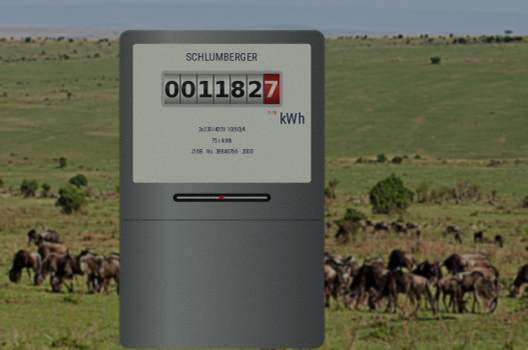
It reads {"value": 1182.7, "unit": "kWh"}
